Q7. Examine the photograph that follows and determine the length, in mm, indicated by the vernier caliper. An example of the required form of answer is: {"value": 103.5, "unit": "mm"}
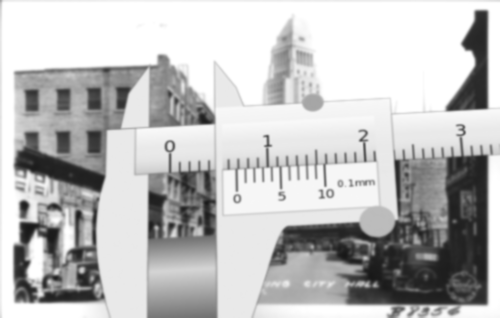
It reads {"value": 6.8, "unit": "mm"}
